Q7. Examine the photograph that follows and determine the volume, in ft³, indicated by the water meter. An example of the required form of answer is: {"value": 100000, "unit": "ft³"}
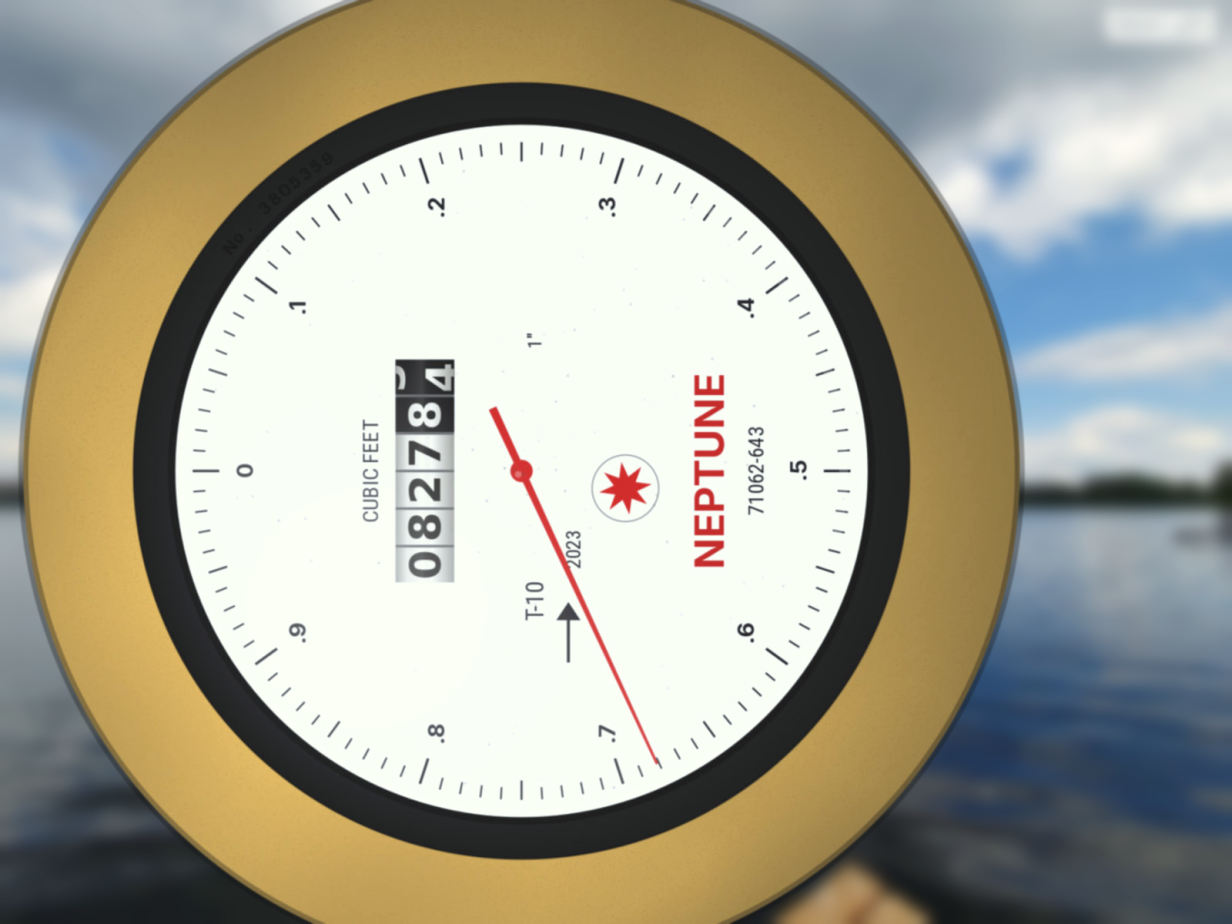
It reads {"value": 82783.68, "unit": "ft³"}
